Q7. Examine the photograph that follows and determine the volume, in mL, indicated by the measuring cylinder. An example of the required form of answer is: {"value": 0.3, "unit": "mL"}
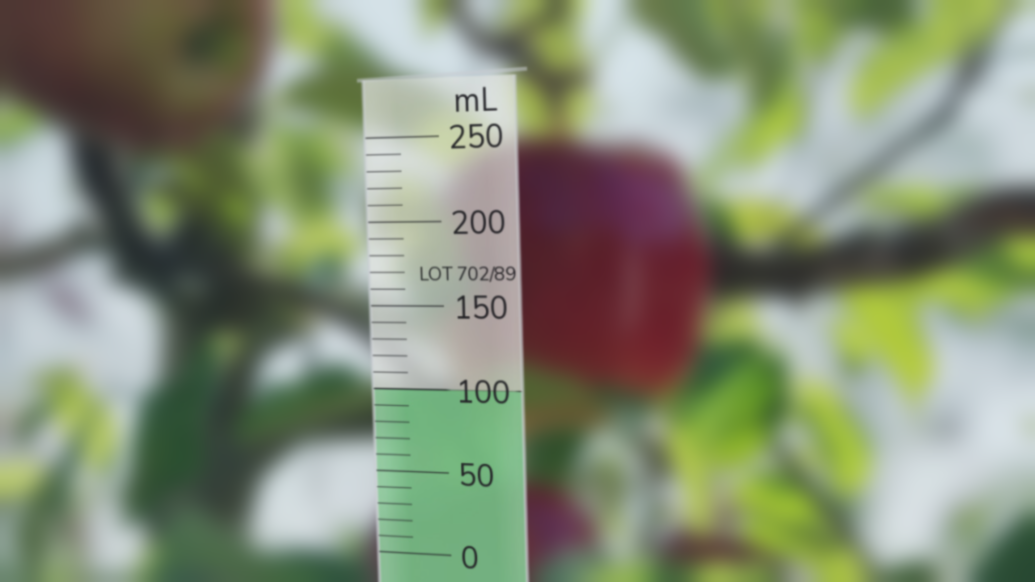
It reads {"value": 100, "unit": "mL"}
